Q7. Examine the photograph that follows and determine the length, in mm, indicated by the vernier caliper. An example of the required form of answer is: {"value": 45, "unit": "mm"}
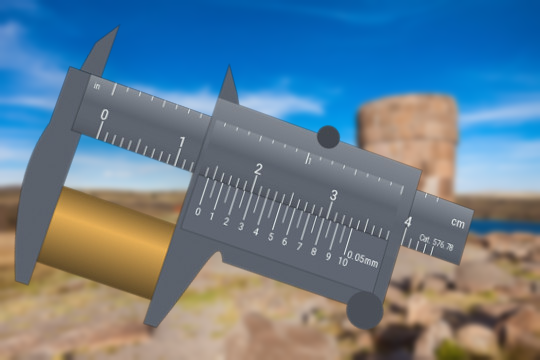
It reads {"value": 14.4, "unit": "mm"}
